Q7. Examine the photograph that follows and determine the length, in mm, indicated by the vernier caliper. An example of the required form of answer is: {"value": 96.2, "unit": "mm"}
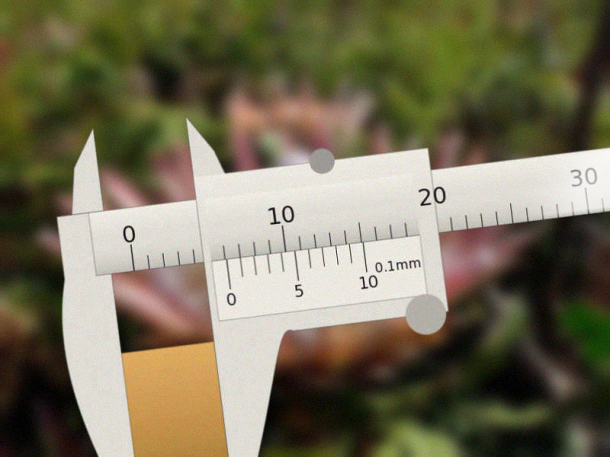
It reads {"value": 6.1, "unit": "mm"}
